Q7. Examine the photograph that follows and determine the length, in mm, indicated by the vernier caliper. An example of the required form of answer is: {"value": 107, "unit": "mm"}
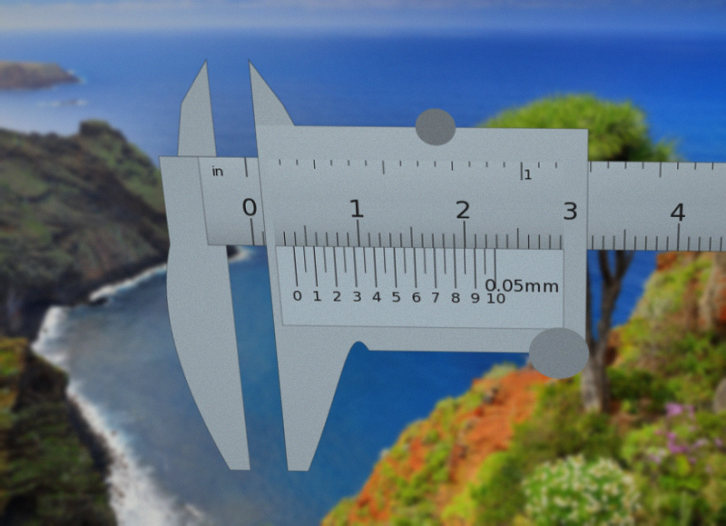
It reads {"value": 3.8, "unit": "mm"}
